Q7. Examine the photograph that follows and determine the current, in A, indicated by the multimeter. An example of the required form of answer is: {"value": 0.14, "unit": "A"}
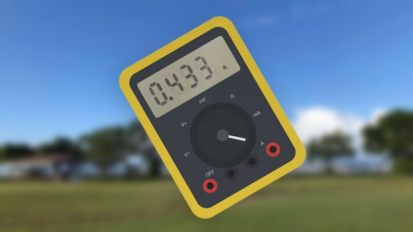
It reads {"value": 0.433, "unit": "A"}
